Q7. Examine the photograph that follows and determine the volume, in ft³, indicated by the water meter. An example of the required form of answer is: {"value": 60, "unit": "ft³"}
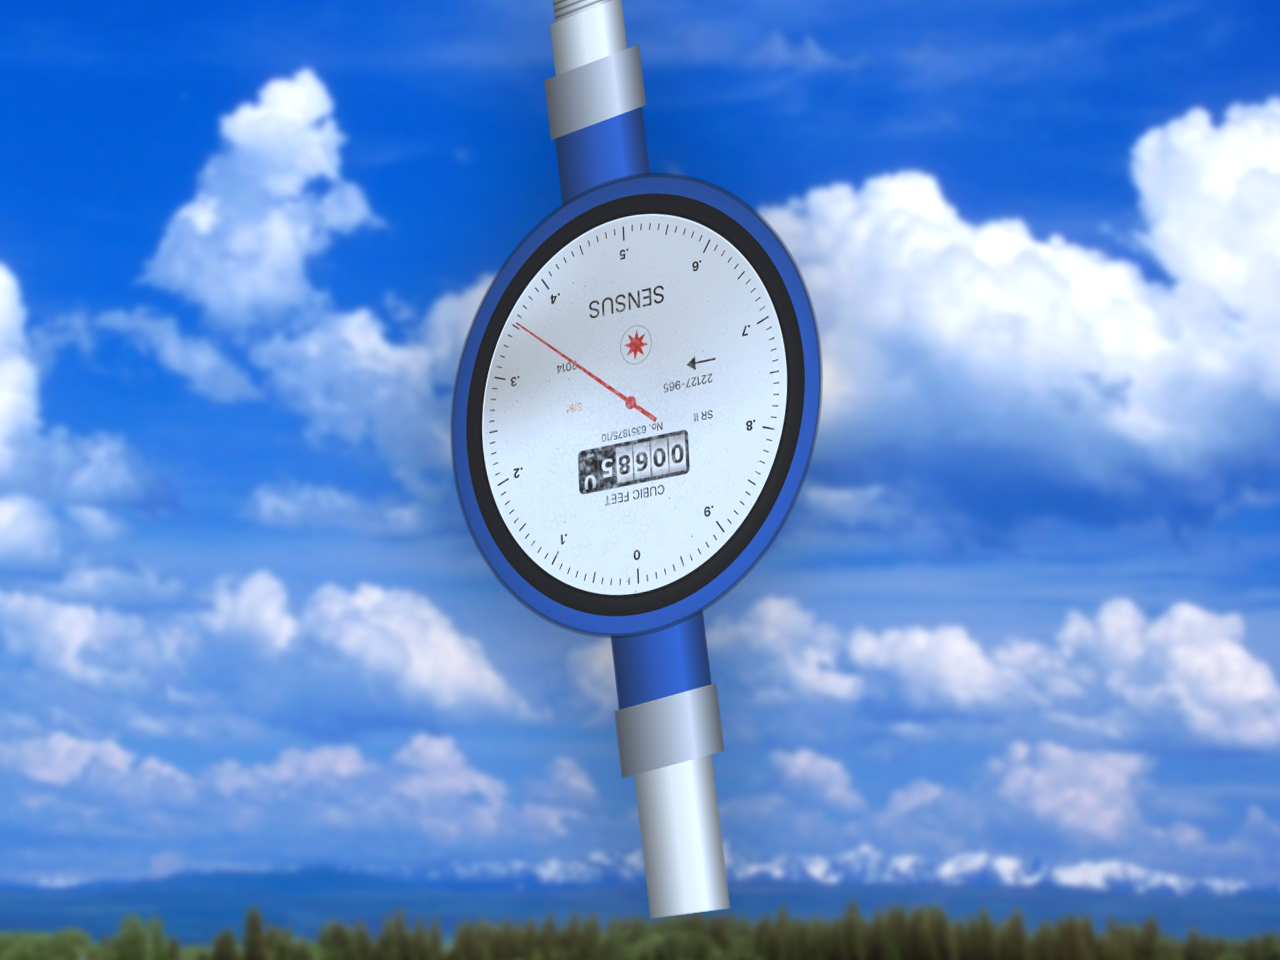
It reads {"value": 6850.35, "unit": "ft³"}
